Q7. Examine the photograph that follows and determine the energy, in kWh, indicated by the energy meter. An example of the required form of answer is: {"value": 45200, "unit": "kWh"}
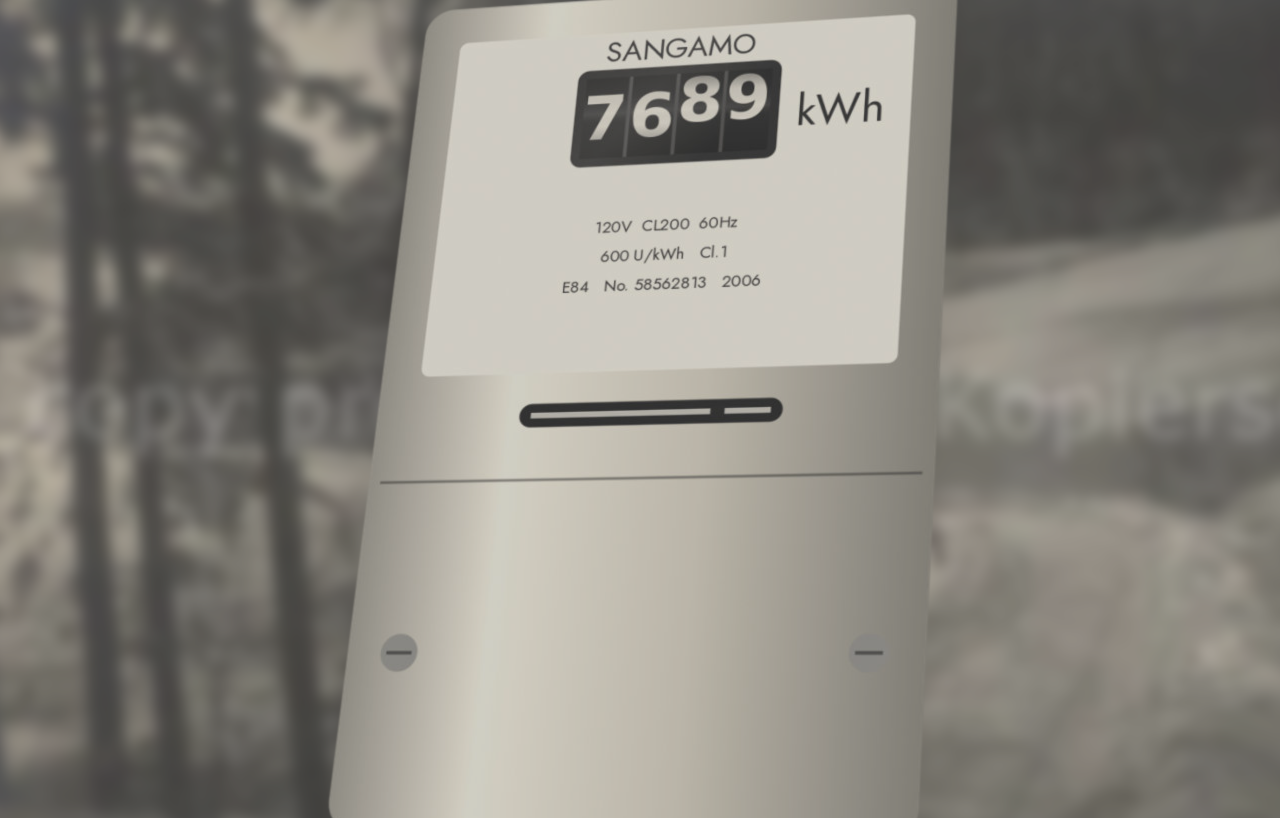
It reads {"value": 7689, "unit": "kWh"}
